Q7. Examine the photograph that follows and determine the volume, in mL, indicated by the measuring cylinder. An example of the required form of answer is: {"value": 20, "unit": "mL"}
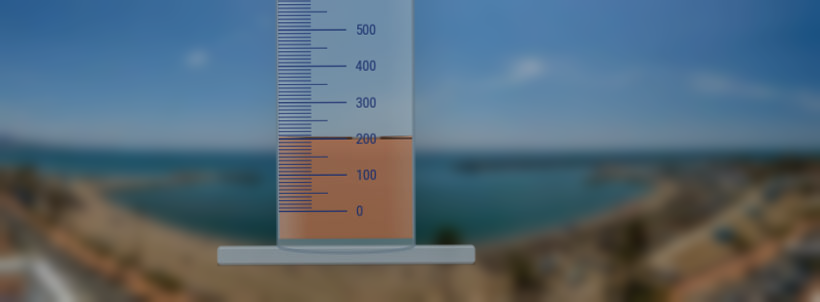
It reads {"value": 200, "unit": "mL"}
